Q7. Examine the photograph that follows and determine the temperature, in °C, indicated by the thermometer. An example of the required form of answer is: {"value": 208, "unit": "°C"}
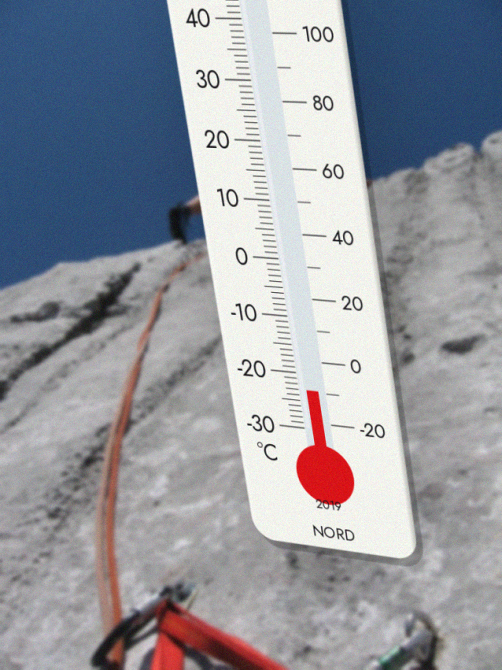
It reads {"value": -23, "unit": "°C"}
